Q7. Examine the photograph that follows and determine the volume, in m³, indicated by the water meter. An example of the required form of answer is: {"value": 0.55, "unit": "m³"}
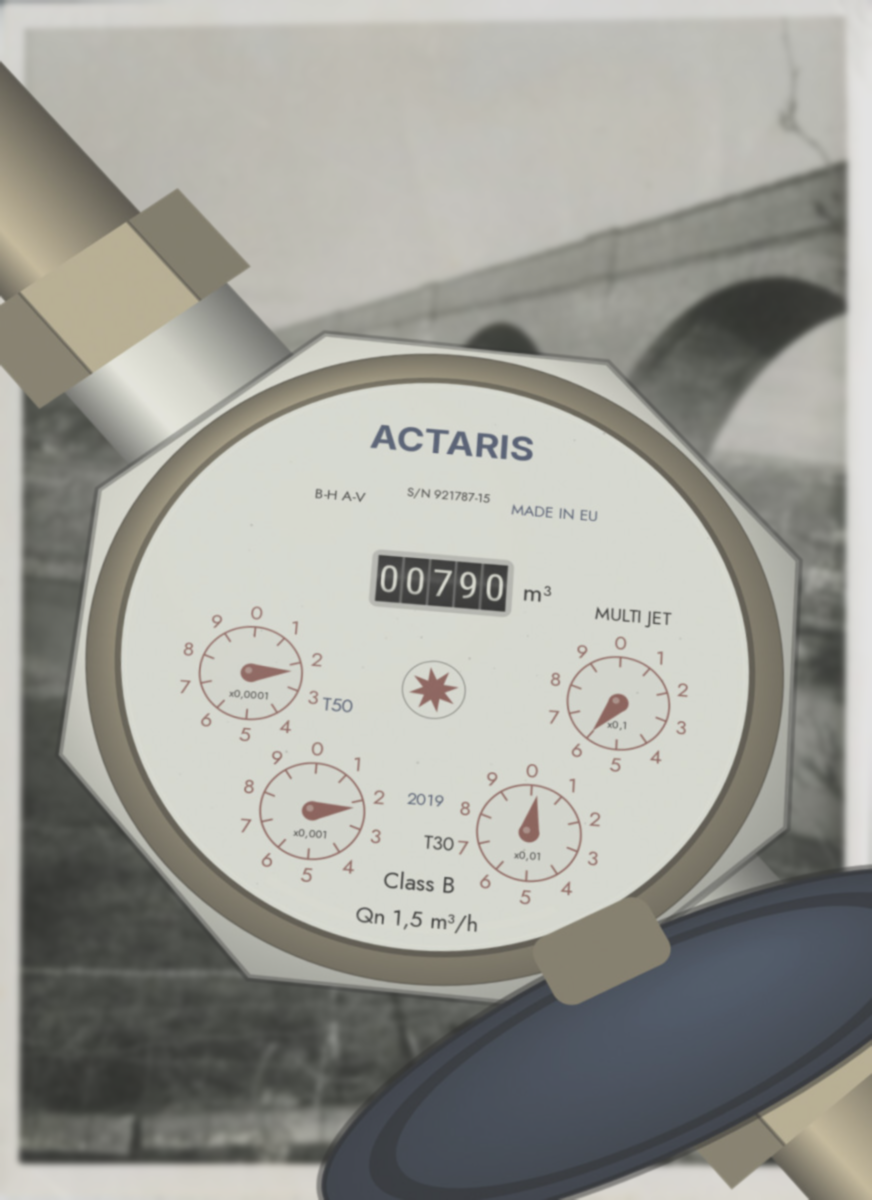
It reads {"value": 790.6022, "unit": "m³"}
